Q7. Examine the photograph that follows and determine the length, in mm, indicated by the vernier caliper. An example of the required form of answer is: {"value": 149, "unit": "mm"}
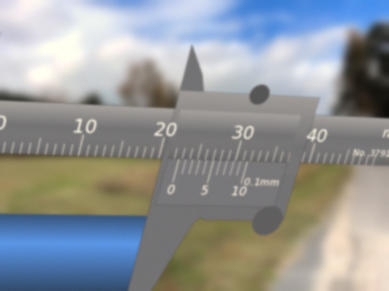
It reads {"value": 22.6, "unit": "mm"}
